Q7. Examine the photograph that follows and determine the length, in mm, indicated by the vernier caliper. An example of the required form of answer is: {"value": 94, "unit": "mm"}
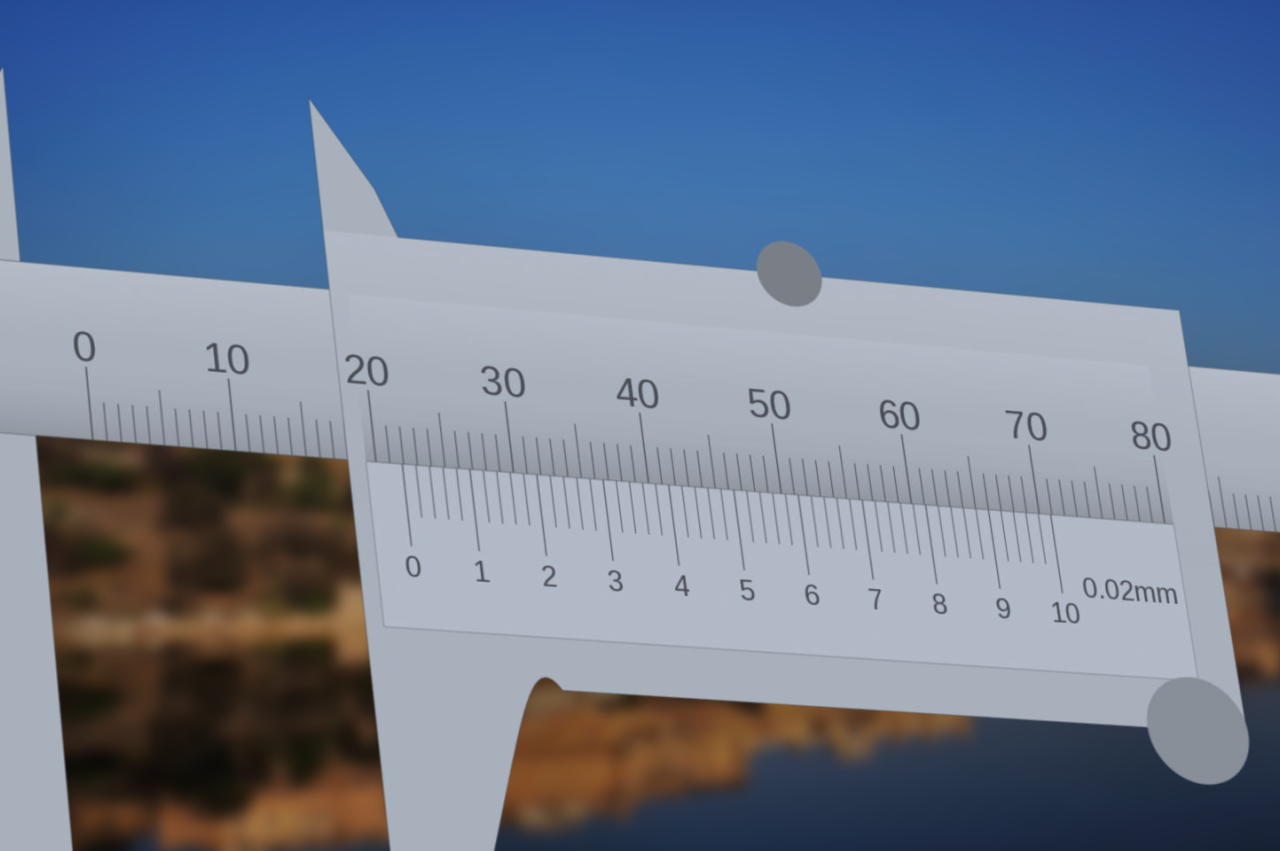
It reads {"value": 21.9, "unit": "mm"}
